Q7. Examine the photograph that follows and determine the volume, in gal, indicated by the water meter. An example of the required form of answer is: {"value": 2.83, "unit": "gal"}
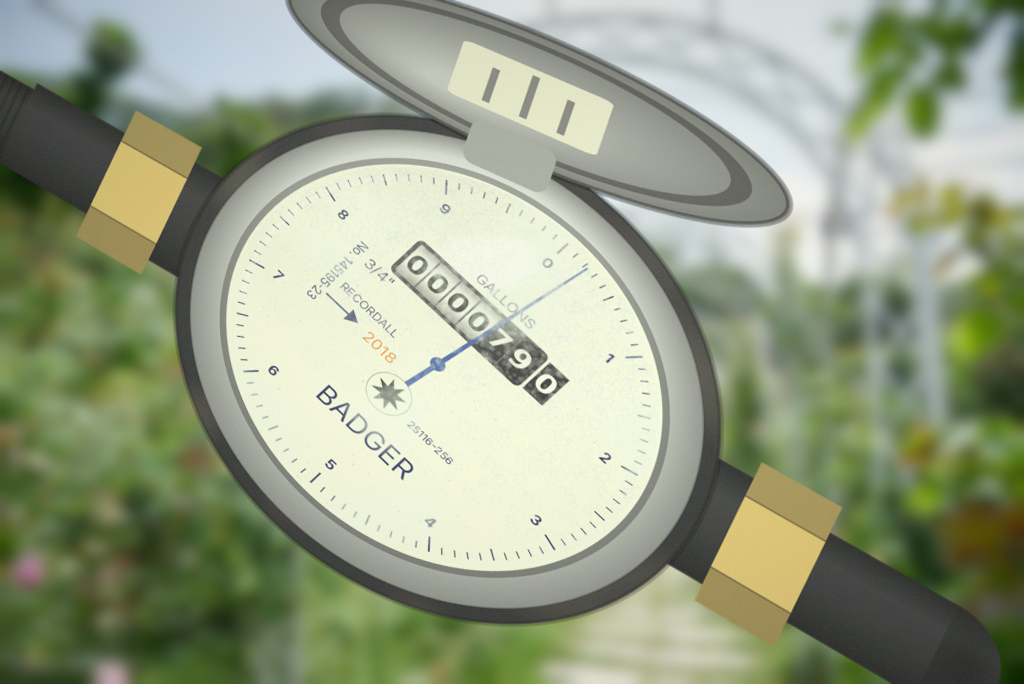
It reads {"value": 790.2, "unit": "gal"}
